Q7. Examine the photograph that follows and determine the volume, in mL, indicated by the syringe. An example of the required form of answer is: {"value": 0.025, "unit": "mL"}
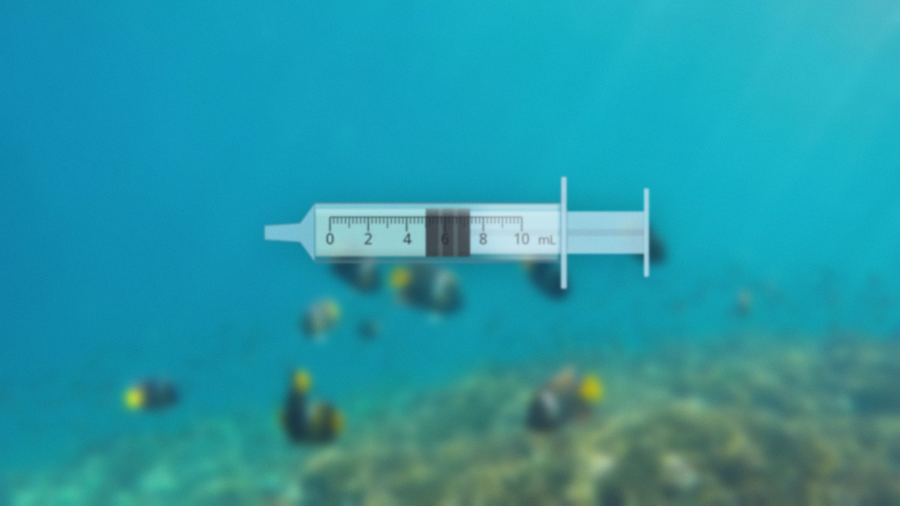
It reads {"value": 5, "unit": "mL"}
